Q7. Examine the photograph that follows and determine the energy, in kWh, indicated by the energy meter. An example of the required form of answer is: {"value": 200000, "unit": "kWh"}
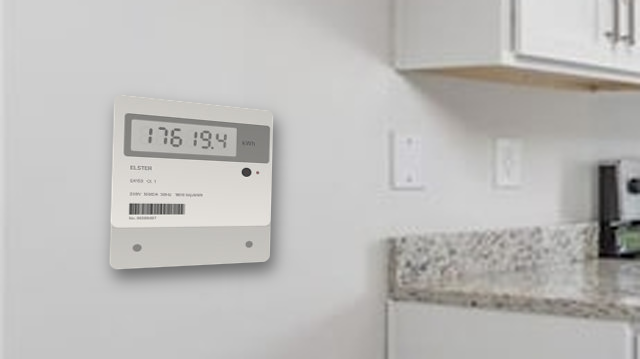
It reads {"value": 17619.4, "unit": "kWh"}
